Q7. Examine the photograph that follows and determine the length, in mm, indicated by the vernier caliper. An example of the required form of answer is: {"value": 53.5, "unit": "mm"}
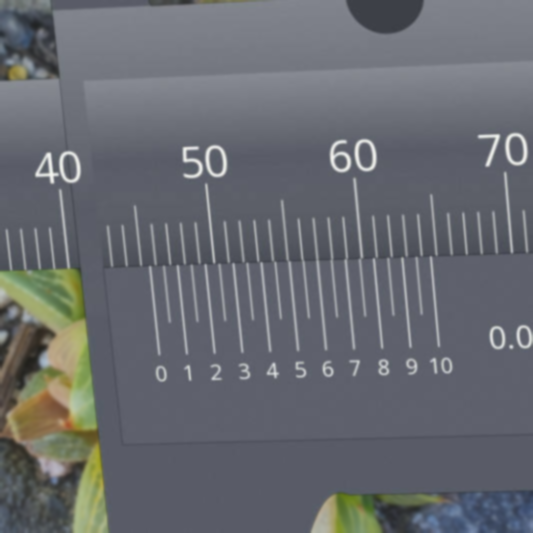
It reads {"value": 45.6, "unit": "mm"}
